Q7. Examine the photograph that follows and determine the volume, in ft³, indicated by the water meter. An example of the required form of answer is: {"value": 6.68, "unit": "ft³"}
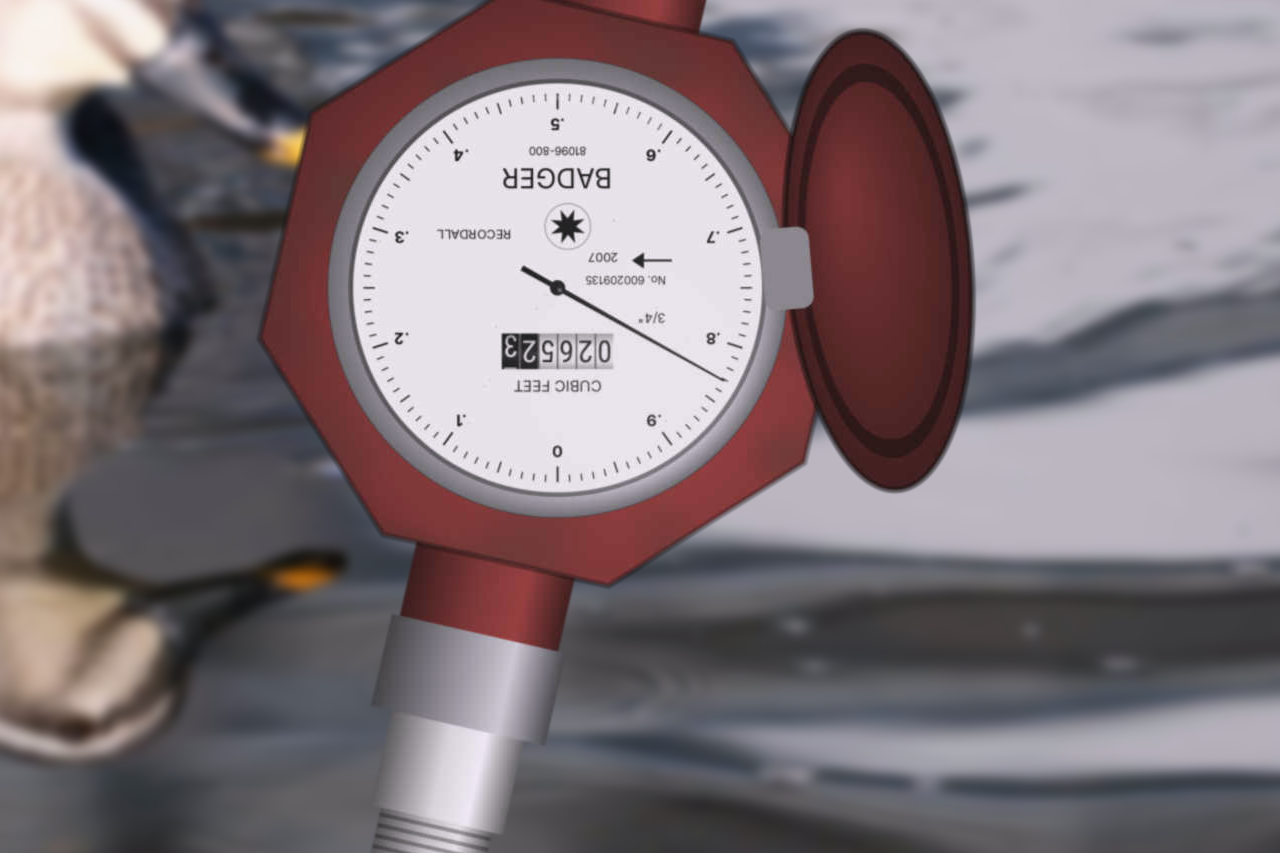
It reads {"value": 26522.83, "unit": "ft³"}
